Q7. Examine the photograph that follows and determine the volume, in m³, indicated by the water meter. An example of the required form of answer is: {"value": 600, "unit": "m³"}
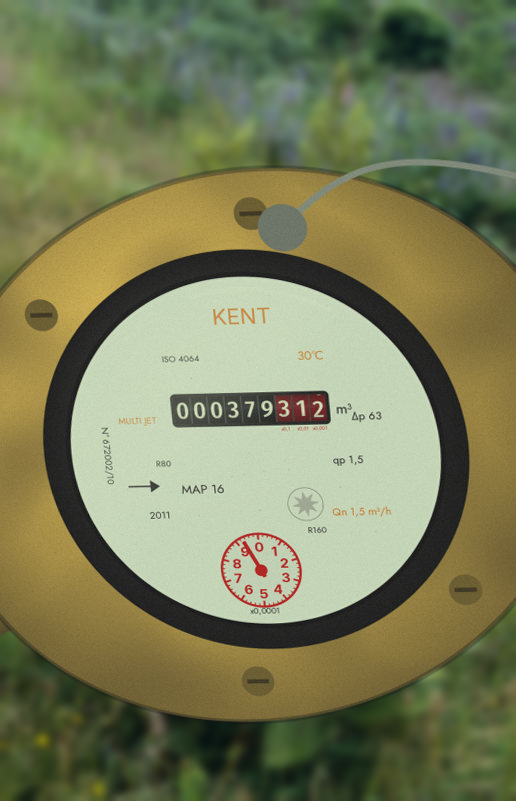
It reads {"value": 379.3119, "unit": "m³"}
